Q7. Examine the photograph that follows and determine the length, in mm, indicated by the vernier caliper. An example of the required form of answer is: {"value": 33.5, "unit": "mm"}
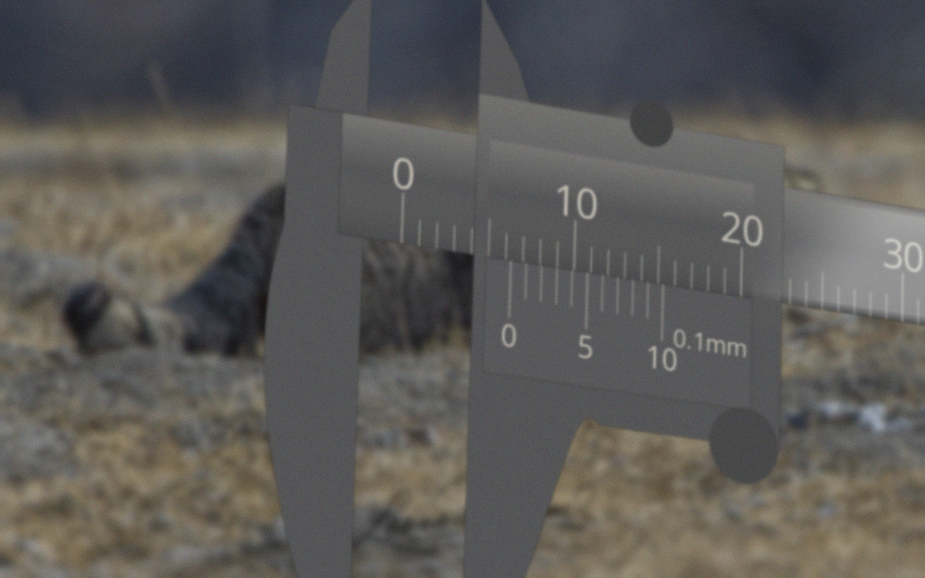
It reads {"value": 6.3, "unit": "mm"}
